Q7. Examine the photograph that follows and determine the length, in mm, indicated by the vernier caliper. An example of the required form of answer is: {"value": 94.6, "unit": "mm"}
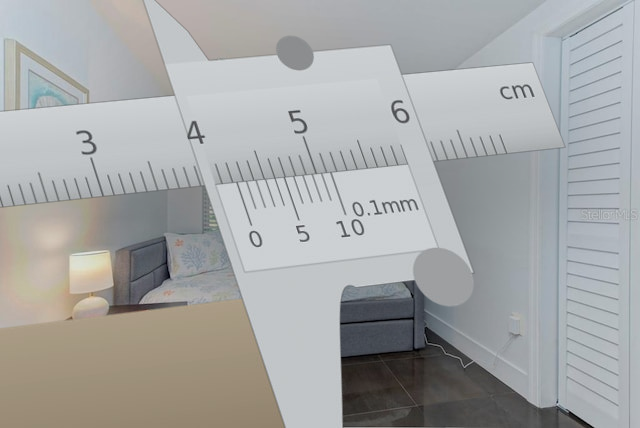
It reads {"value": 42.4, "unit": "mm"}
